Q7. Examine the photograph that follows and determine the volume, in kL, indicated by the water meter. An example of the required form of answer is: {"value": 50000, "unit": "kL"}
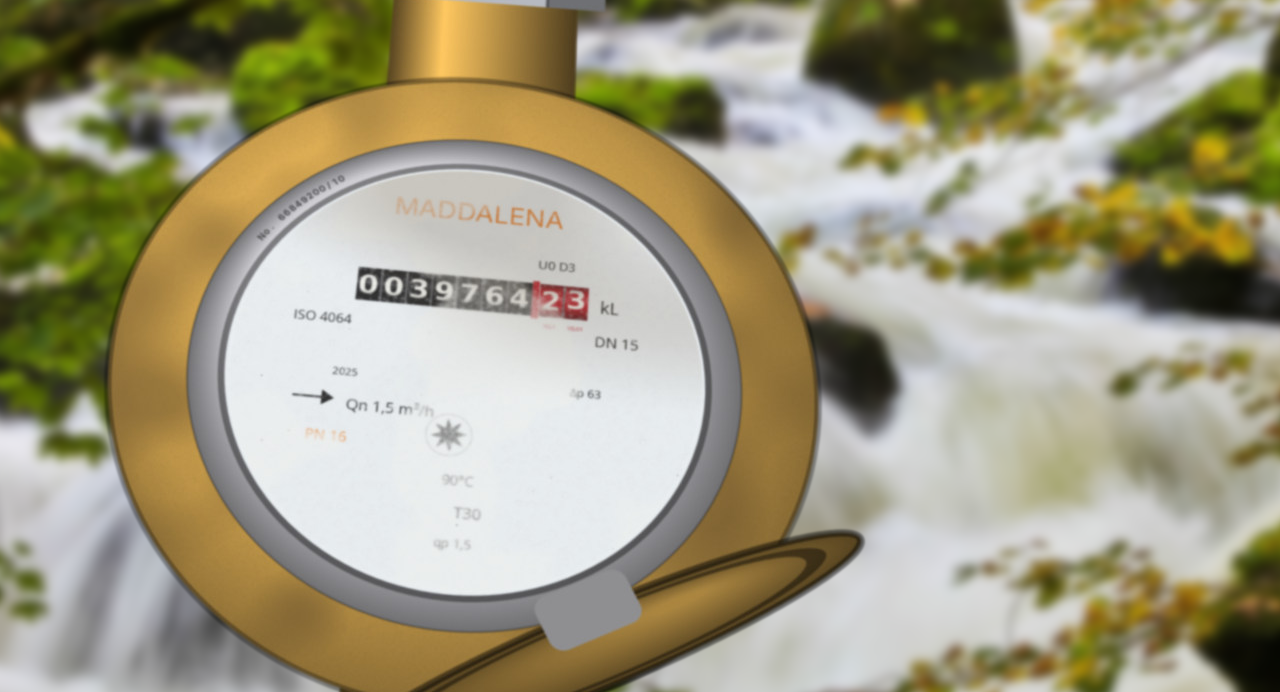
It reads {"value": 39764.23, "unit": "kL"}
